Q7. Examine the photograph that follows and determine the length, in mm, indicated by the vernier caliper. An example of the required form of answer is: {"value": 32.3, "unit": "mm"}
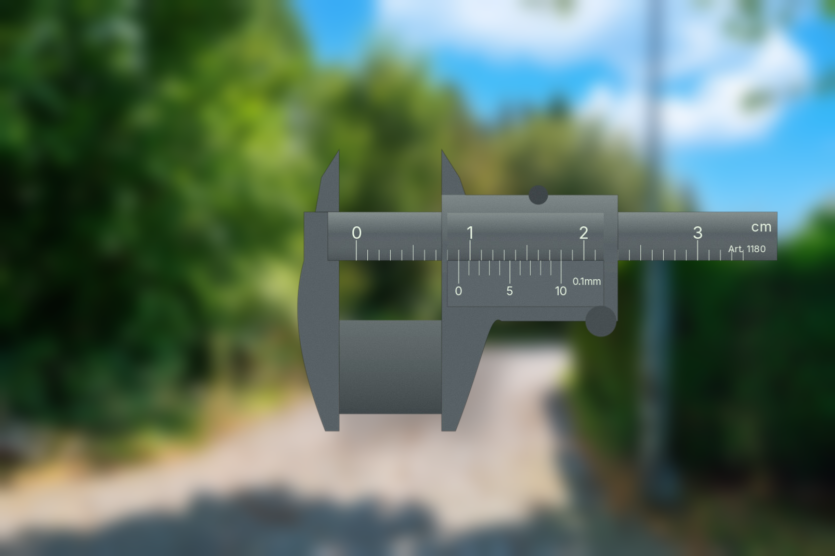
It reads {"value": 9.0, "unit": "mm"}
